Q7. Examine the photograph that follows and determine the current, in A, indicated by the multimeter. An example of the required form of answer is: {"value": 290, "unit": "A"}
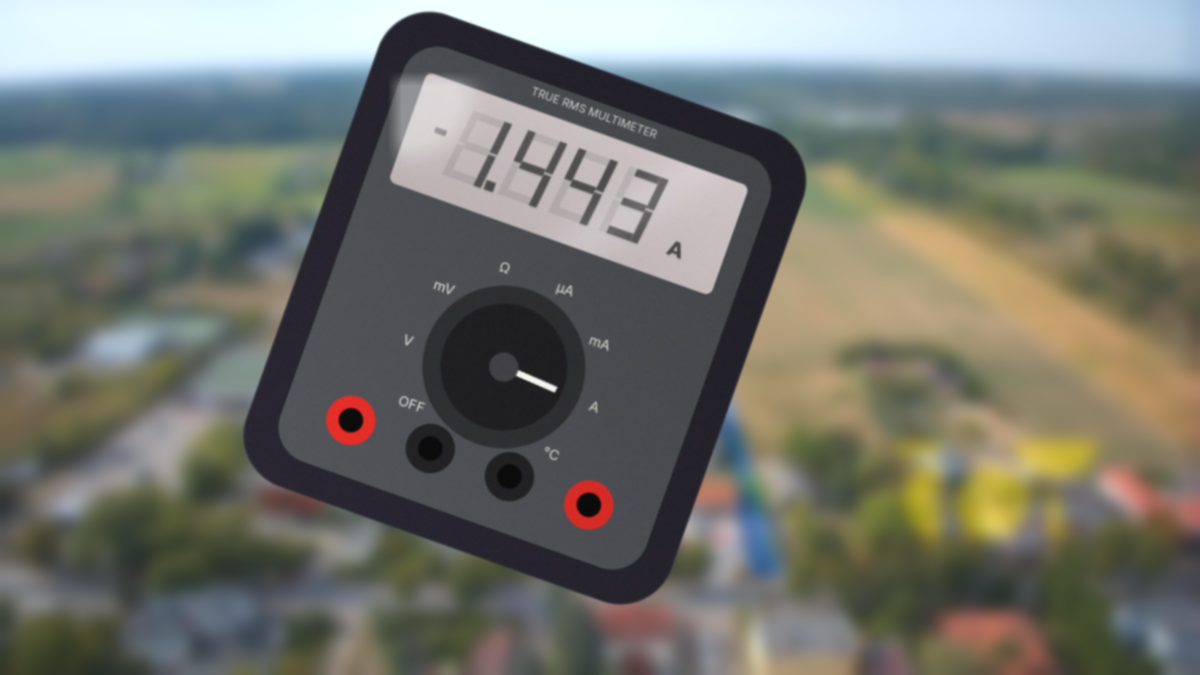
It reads {"value": -1.443, "unit": "A"}
